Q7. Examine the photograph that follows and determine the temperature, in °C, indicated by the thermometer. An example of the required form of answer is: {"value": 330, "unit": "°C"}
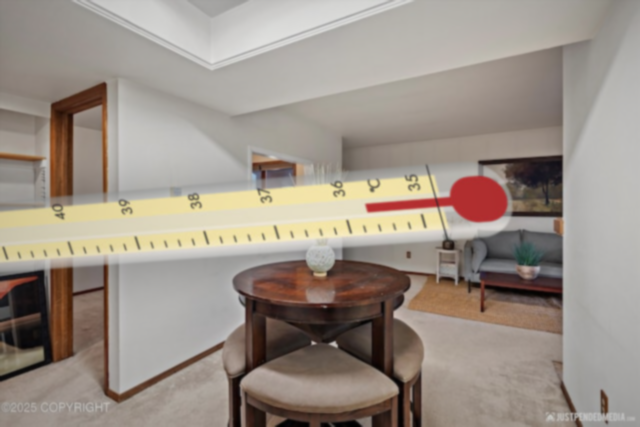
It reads {"value": 35.7, "unit": "°C"}
